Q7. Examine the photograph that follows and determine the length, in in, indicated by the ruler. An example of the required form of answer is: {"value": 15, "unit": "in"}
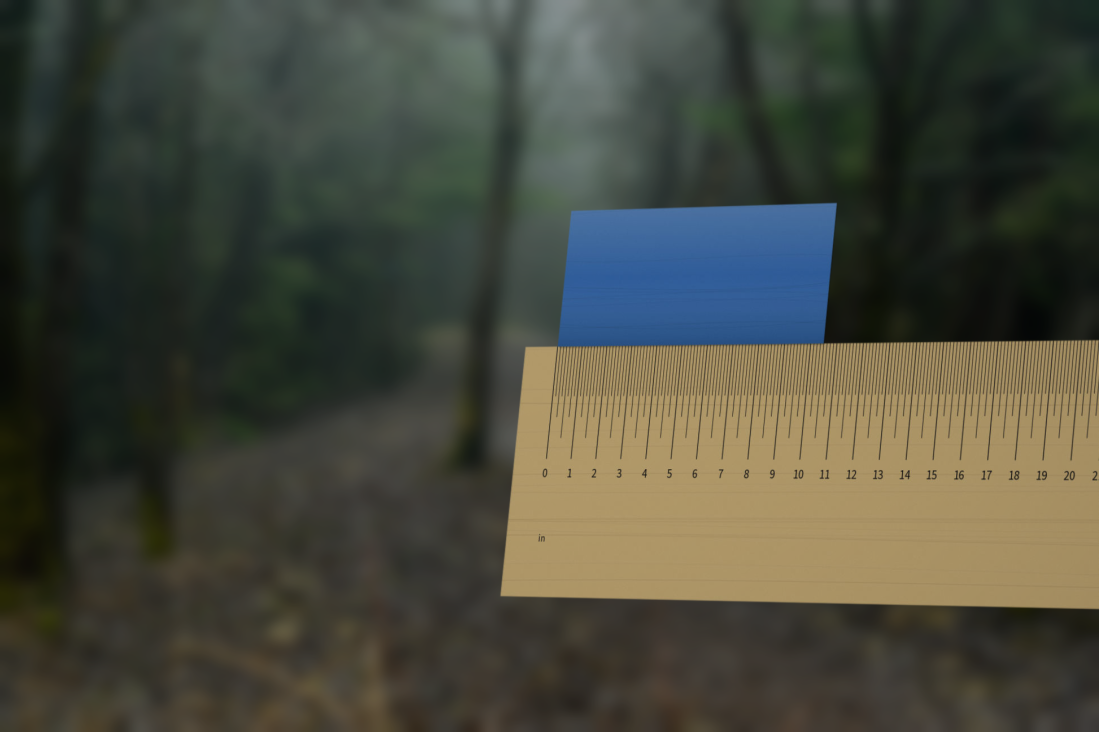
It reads {"value": 10.5, "unit": "in"}
